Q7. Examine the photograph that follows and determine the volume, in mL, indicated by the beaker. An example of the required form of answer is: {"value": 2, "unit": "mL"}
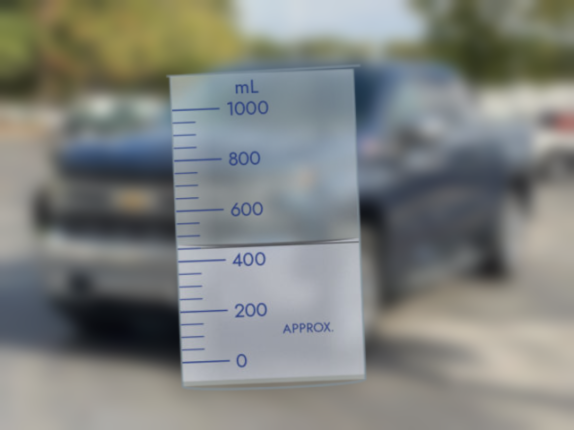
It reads {"value": 450, "unit": "mL"}
